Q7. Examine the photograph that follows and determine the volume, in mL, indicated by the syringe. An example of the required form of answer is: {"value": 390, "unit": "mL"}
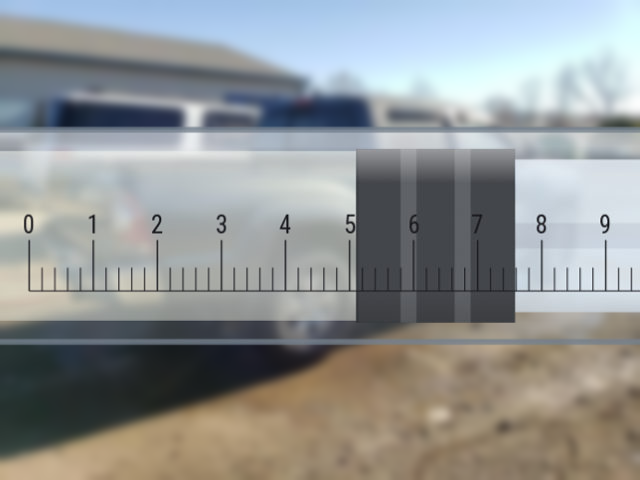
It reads {"value": 5.1, "unit": "mL"}
